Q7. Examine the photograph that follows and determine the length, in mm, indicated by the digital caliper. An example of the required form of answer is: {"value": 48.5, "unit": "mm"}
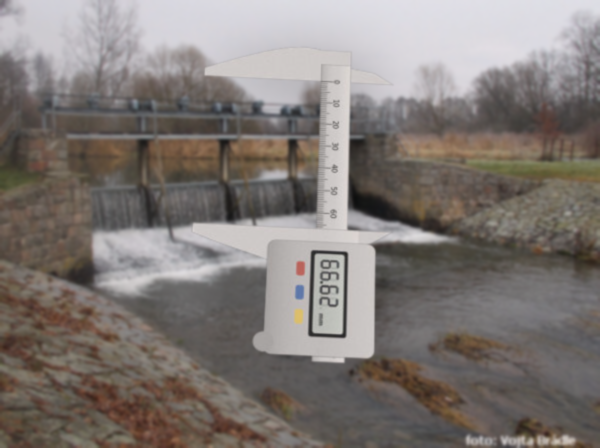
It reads {"value": 66.62, "unit": "mm"}
